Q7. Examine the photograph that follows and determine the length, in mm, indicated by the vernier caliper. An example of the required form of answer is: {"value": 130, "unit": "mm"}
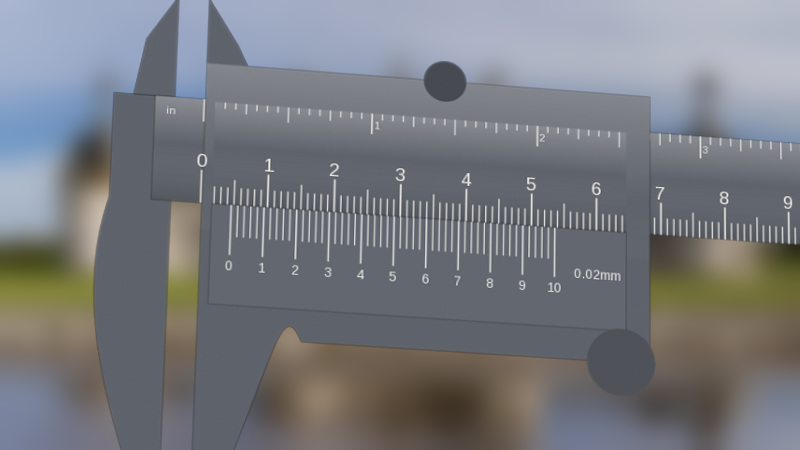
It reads {"value": 4.6, "unit": "mm"}
